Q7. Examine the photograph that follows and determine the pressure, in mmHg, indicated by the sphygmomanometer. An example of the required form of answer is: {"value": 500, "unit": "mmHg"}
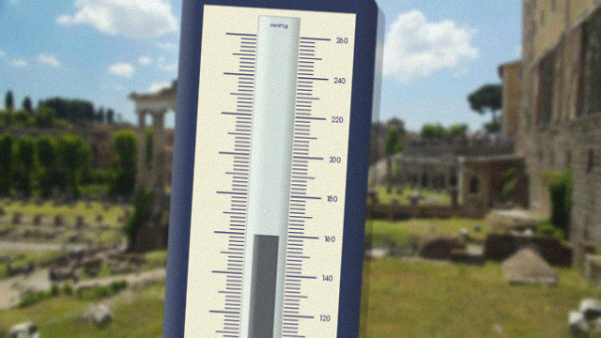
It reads {"value": 160, "unit": "mmHg"}
